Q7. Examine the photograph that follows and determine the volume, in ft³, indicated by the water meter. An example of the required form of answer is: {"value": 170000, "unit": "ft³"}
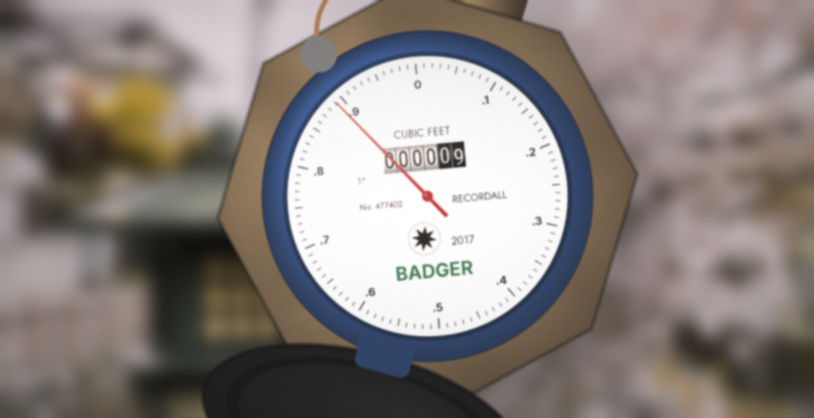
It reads {"value": 8.89, "unit": "ft³"}
